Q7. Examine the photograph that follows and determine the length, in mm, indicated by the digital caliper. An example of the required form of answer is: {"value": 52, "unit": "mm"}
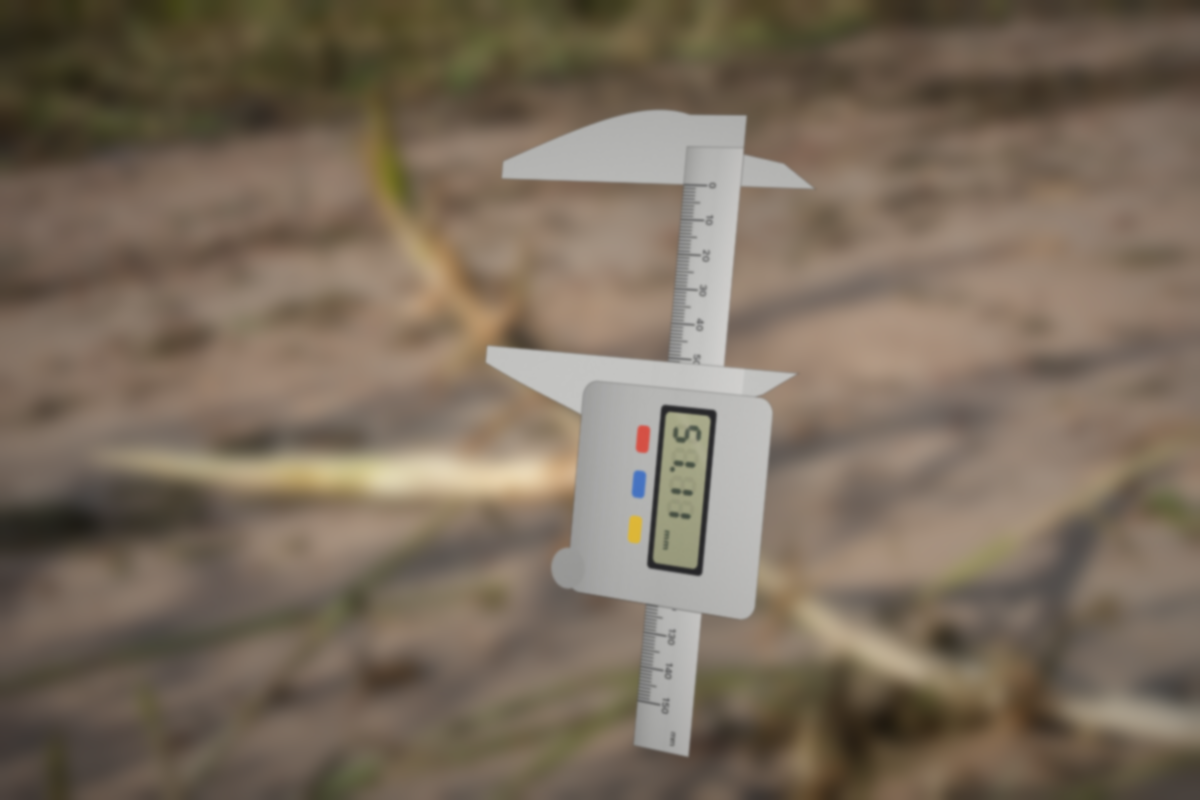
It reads {"value": 51.11, "unit": "mm"}
